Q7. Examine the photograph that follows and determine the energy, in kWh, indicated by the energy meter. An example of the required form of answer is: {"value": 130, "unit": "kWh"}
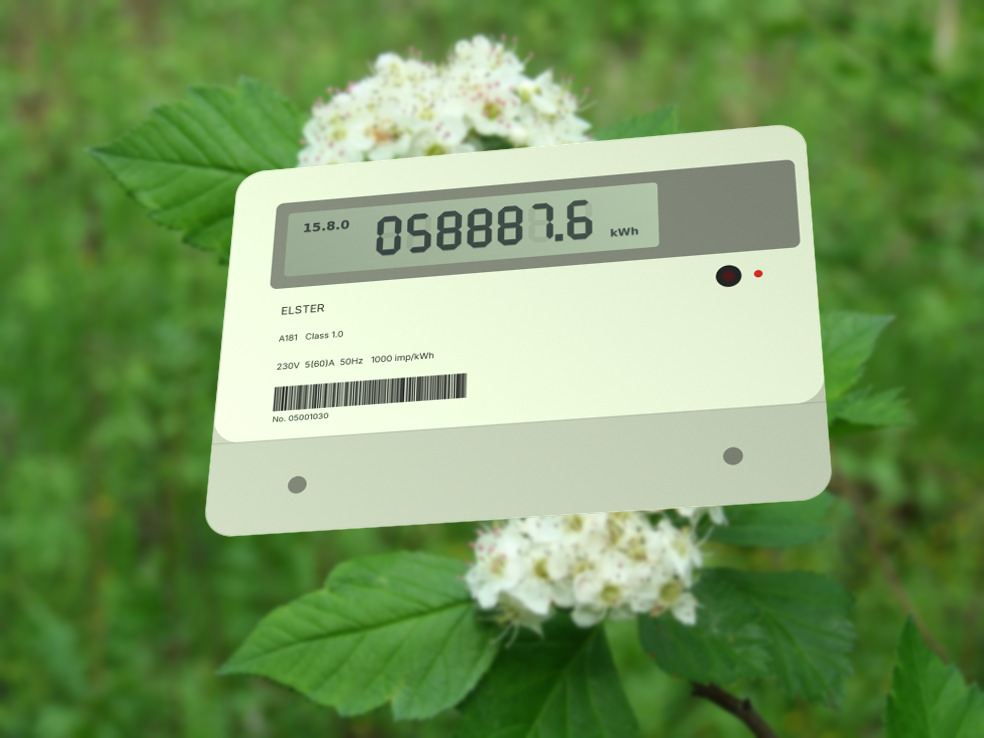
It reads {"value": 58887.6, "unit": "kWh"}
